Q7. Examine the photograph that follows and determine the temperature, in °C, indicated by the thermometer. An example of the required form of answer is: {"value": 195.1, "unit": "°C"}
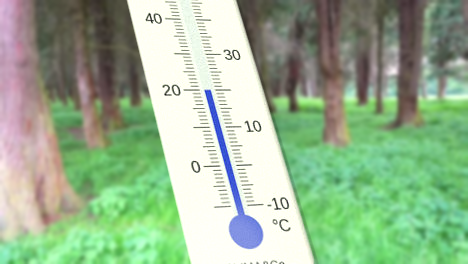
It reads {"value": 20, "unit": "°C"}
